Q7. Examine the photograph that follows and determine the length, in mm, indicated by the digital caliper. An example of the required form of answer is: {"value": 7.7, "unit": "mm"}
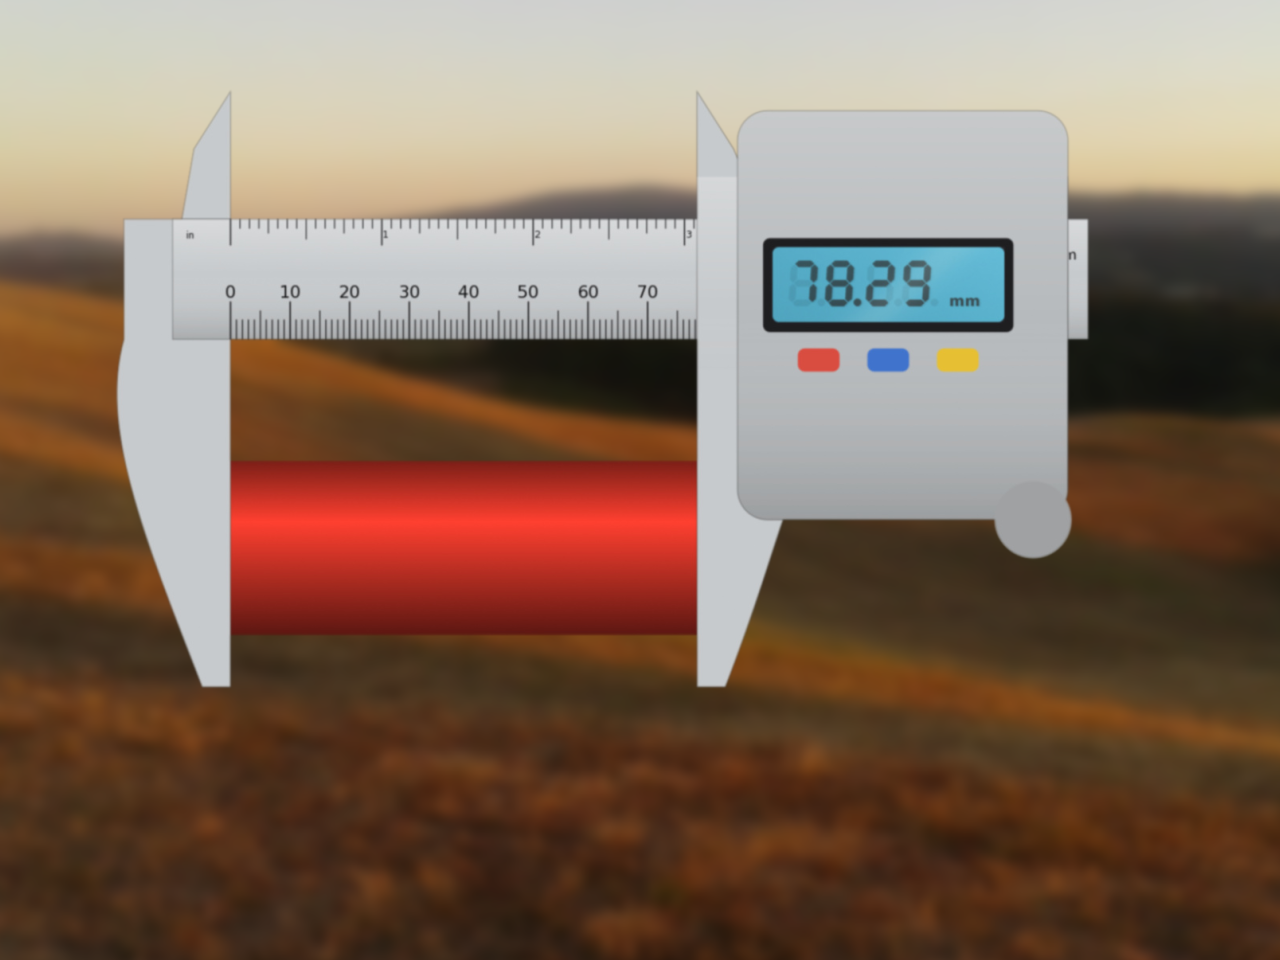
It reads {"value": 78.29, "unit": "mm"}
